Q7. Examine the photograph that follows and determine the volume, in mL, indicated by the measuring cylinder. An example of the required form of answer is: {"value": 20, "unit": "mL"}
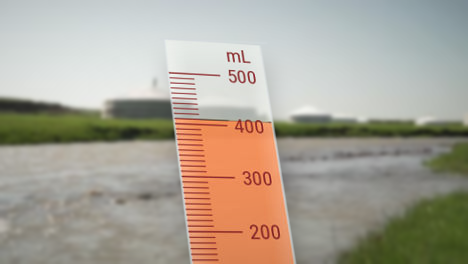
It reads {"value": 410, "unit": "mL"}
